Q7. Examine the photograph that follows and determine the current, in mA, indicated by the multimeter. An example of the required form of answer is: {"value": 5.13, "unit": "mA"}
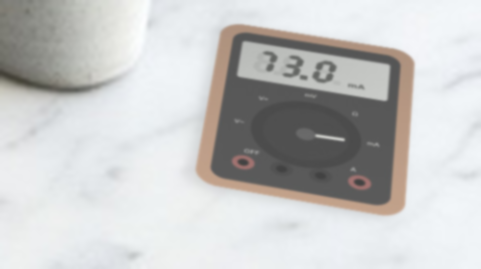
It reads {"value": 73.0, "unit": "mA"}
